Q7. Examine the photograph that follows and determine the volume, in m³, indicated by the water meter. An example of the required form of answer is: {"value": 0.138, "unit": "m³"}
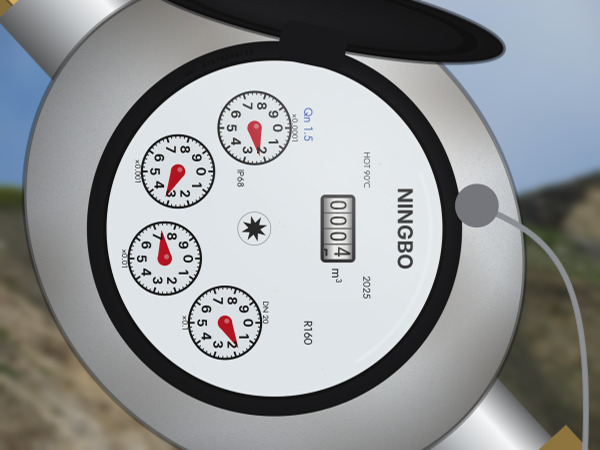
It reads {"value": 4.1732, "unit": "m³"}
